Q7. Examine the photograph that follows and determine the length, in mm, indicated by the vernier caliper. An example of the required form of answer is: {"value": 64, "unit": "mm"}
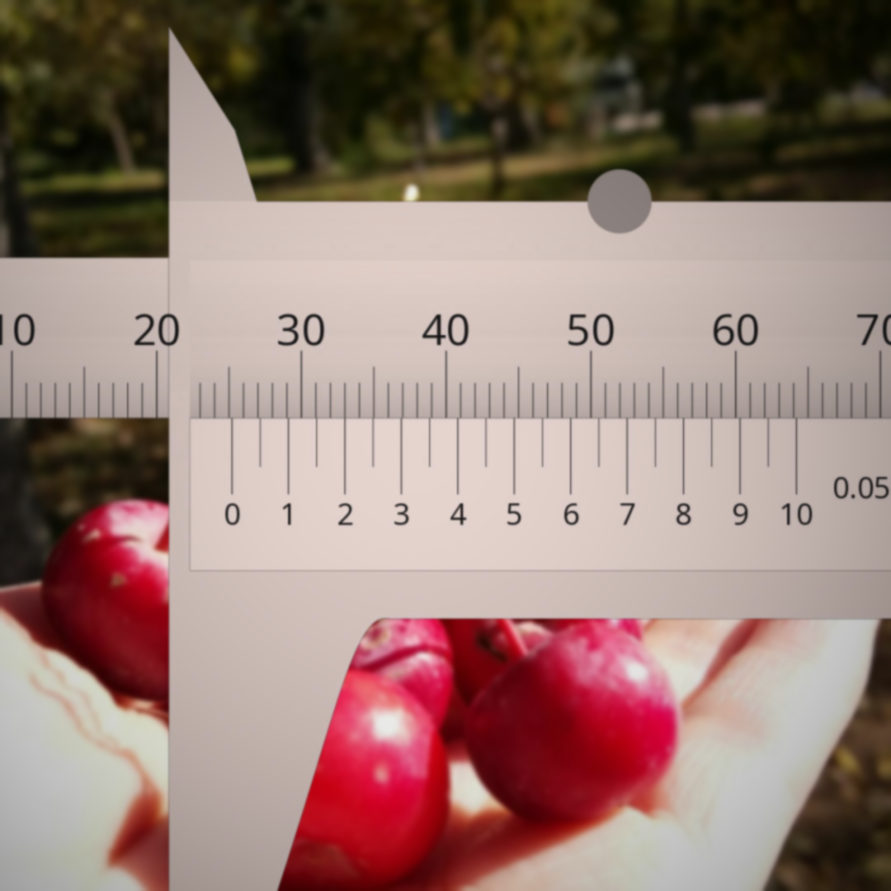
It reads {"value": 25.2, "unit": "mm"}
